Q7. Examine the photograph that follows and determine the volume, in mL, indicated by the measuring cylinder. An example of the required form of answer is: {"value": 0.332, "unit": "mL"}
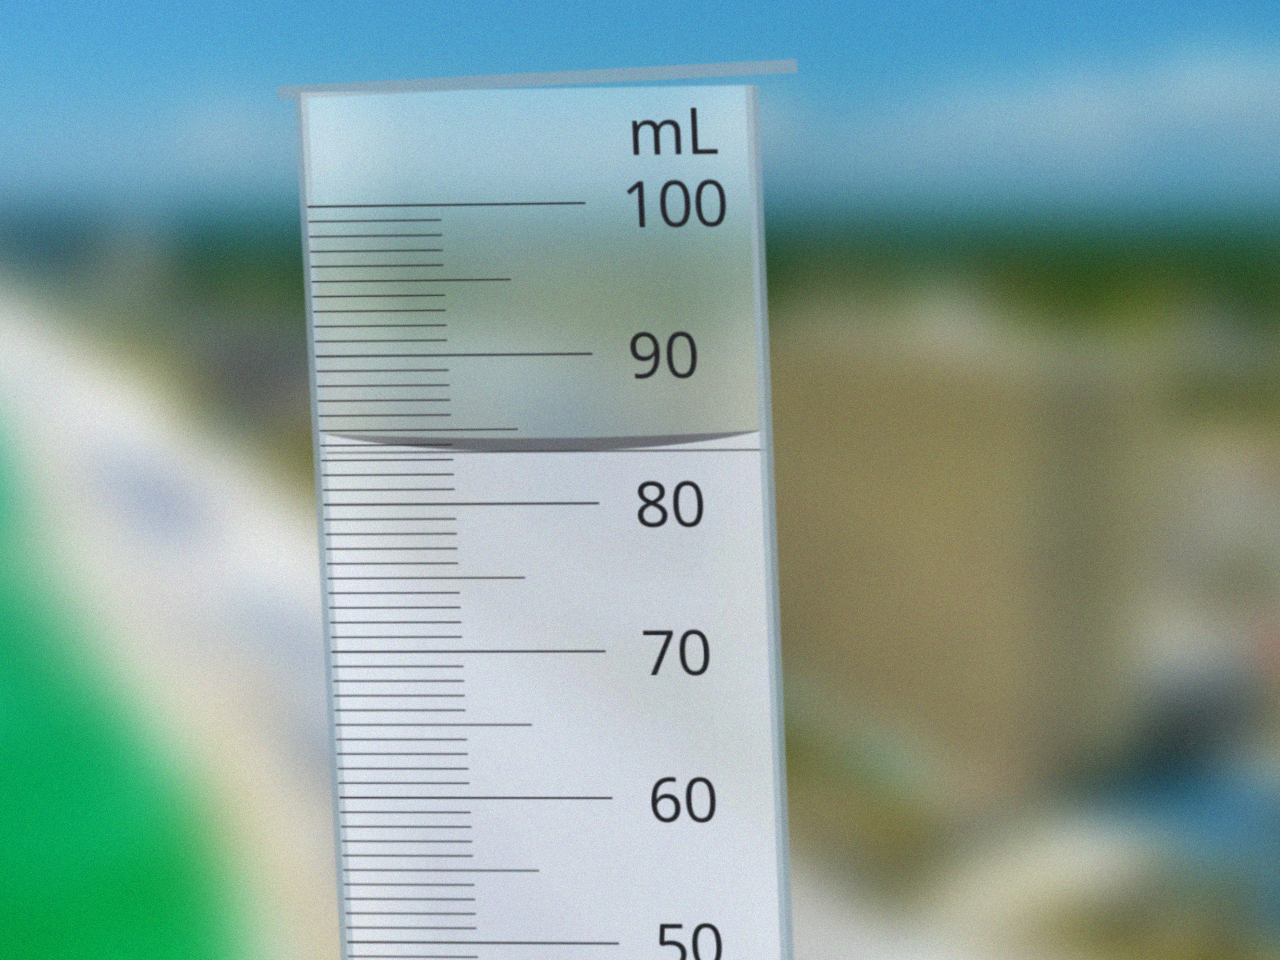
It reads {"value": 83.5, "unit": "mL"}
